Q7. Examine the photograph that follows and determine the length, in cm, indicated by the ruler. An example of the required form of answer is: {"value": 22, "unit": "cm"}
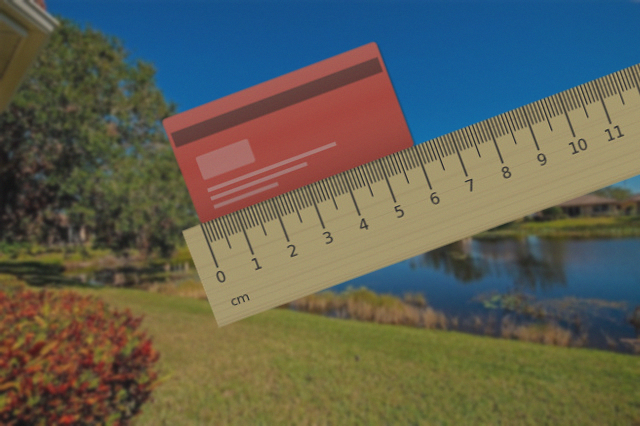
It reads {"value": 6, "unit": "cm"}
